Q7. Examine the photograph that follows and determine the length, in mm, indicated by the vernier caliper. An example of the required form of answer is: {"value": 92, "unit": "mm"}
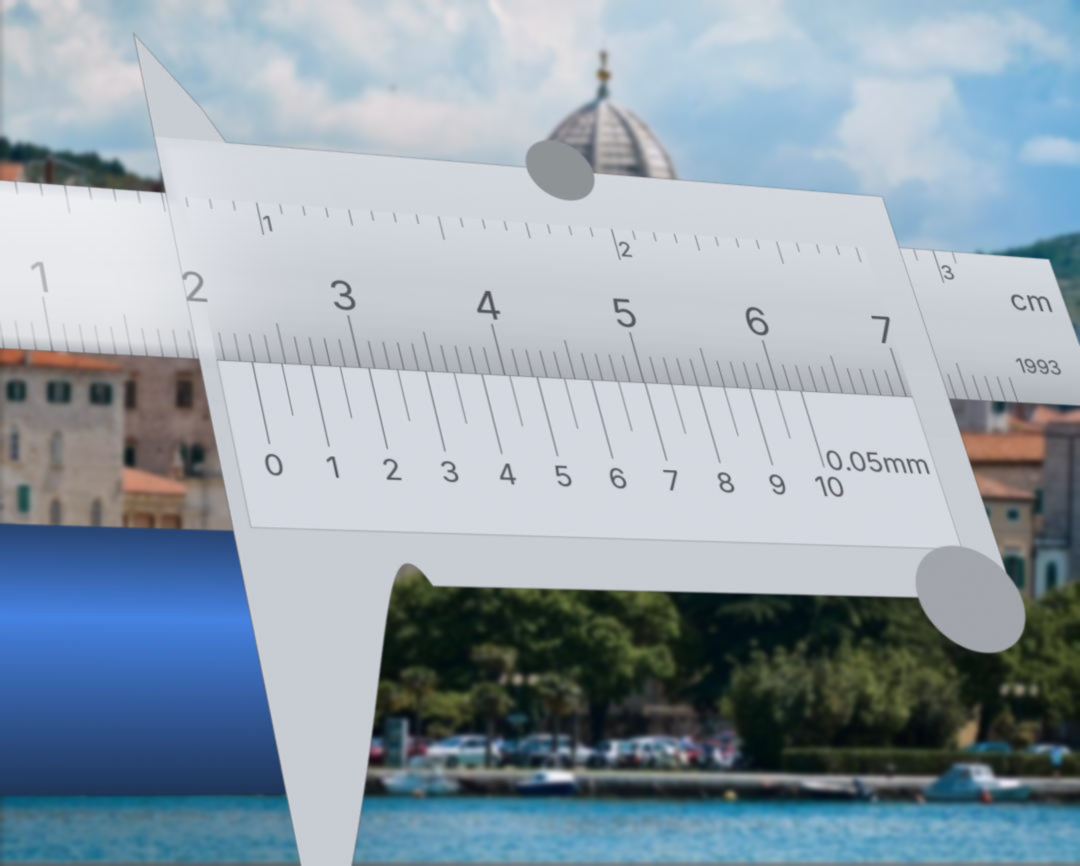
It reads {"value": 22.8, "unit": "mm"}
